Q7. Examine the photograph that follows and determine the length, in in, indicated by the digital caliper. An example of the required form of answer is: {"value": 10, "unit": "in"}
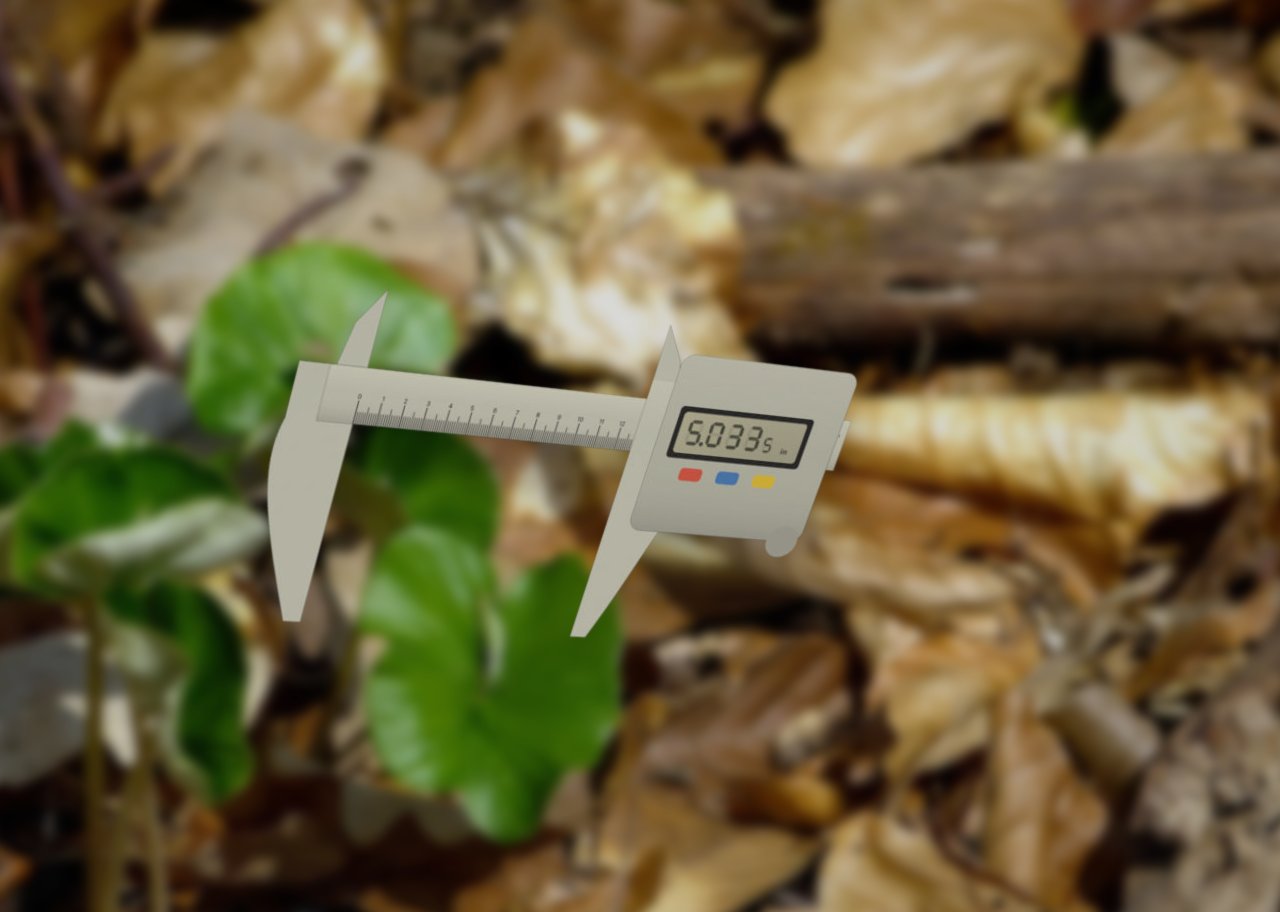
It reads {"value": 5.0335, "unit": "in"}
